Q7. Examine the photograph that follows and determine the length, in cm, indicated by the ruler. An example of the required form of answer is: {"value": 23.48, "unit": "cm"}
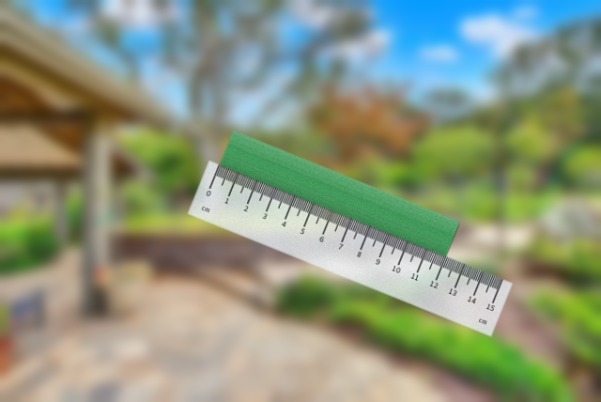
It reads {"value": 12, "unit": "cm"}
